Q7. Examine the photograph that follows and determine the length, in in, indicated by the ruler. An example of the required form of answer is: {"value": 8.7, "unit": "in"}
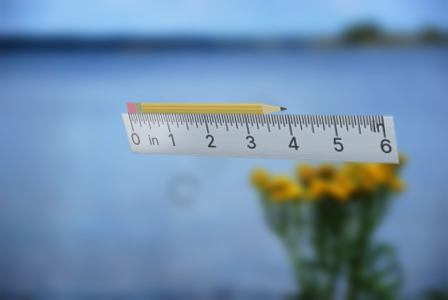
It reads {"value": 4, "unit": "in"}
